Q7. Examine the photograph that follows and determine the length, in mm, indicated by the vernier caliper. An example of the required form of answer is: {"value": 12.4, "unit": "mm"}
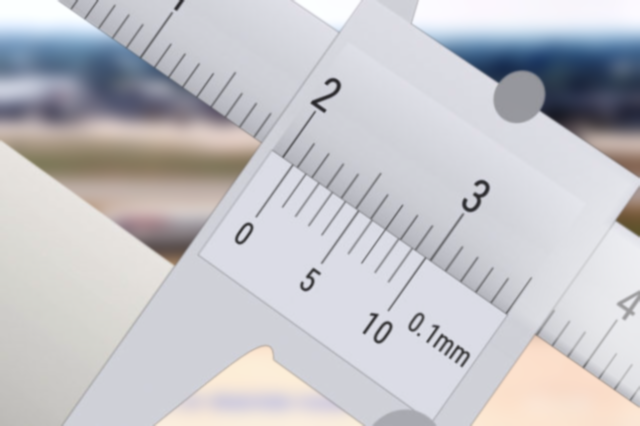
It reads {"value": 20.7, "unit": "mm"}
